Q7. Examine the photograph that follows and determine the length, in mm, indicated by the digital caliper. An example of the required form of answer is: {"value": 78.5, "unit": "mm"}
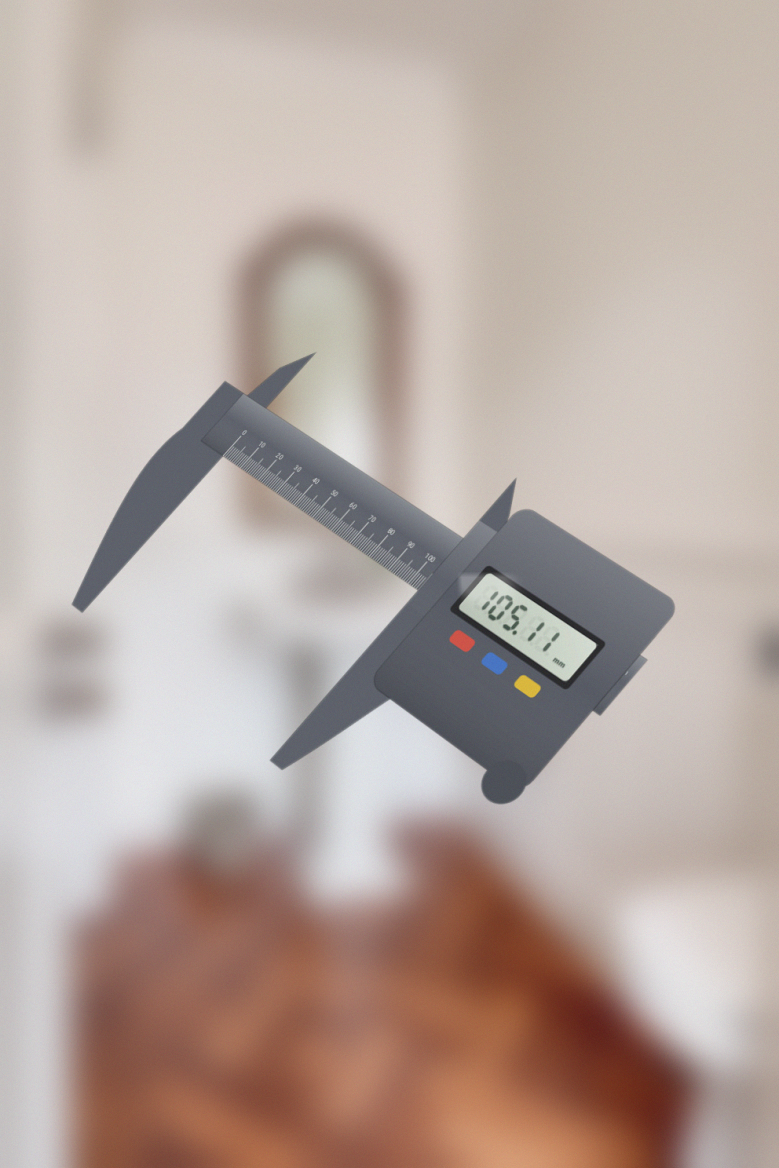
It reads {"value": 105.11, "unit": "mm"}
